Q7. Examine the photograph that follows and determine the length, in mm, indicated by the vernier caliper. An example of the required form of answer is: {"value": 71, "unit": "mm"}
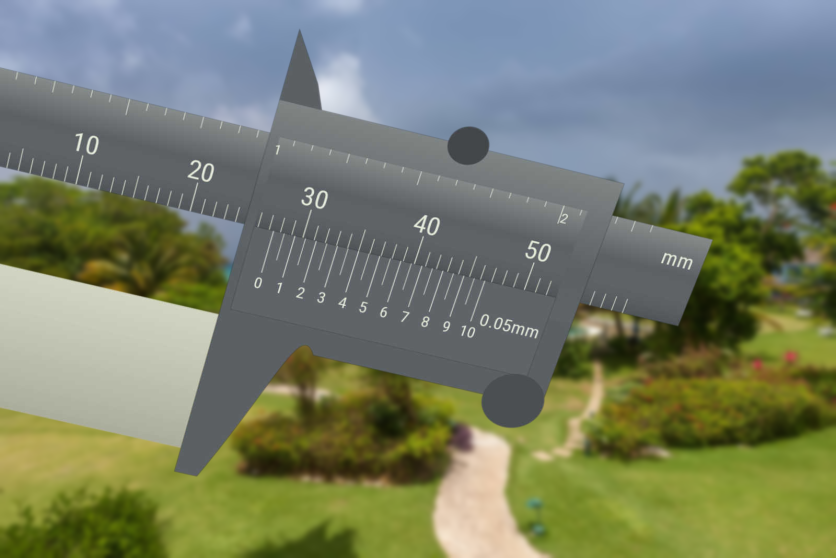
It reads {"value": 27.4, "unit": "mm"}
